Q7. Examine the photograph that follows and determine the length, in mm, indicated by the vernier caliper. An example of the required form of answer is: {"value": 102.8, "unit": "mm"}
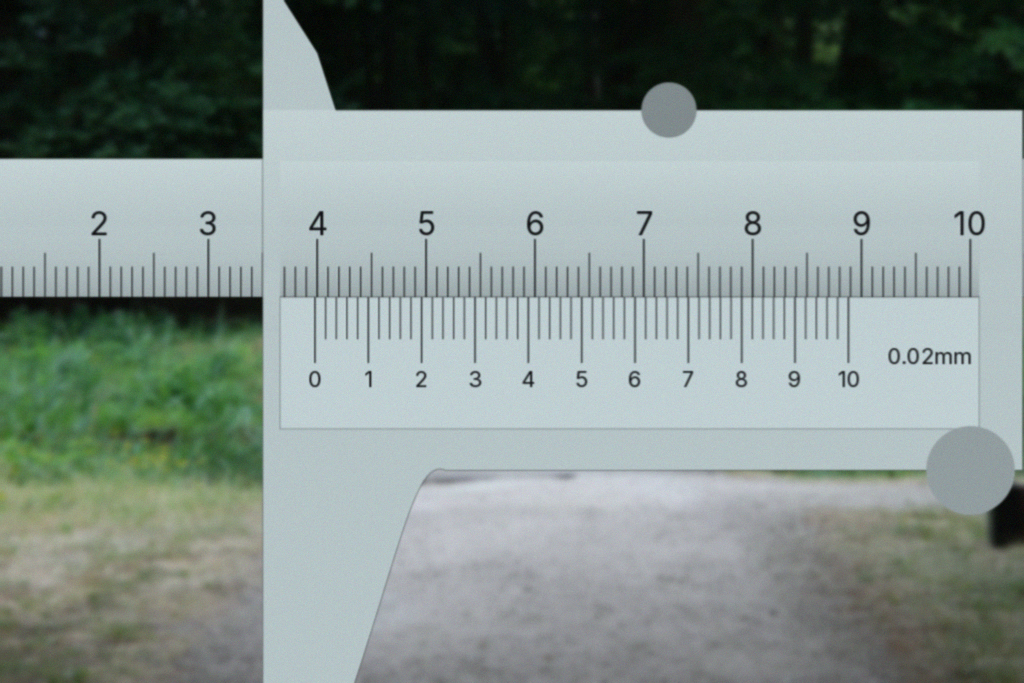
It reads {"value": 39.8, "unit": "mm"}
